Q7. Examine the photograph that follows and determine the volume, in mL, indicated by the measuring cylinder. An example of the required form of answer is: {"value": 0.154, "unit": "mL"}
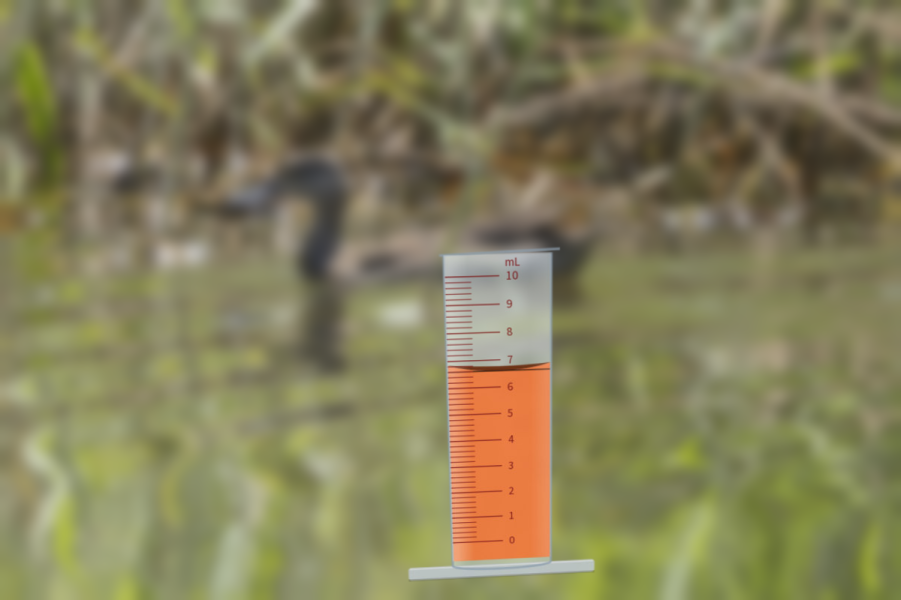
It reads {"value": 6.6, "unit": "mL"}
